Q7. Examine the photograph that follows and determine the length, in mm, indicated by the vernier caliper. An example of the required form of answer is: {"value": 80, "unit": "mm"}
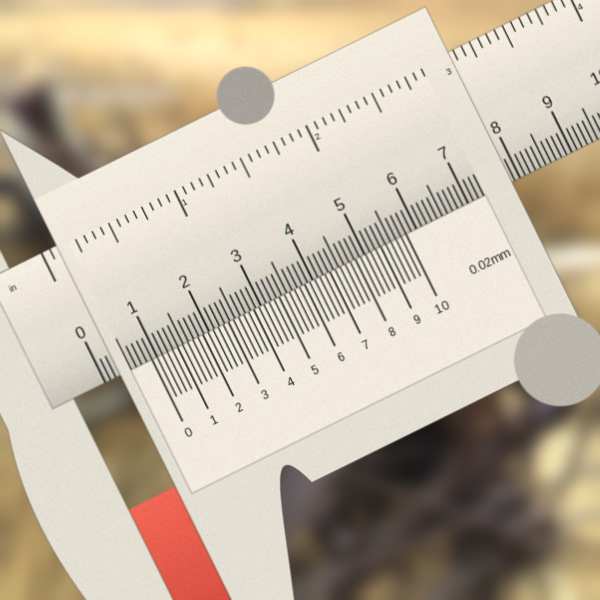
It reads {"value": 9.0, "unit": "mm"}
